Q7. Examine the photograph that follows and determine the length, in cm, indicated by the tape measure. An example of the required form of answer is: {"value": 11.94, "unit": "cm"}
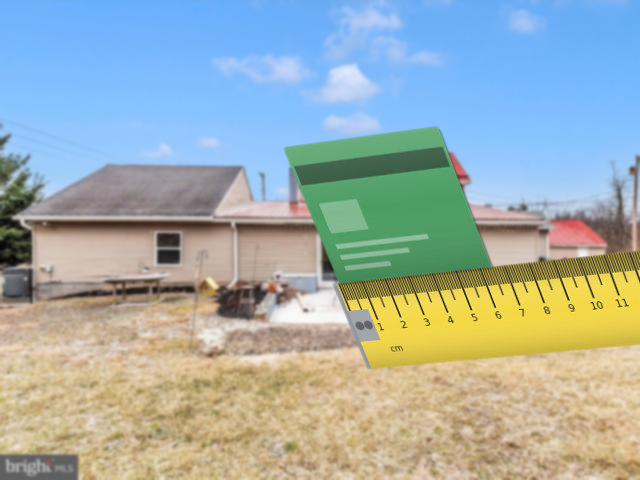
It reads {"value": 6.5, "unit": "cm"}
